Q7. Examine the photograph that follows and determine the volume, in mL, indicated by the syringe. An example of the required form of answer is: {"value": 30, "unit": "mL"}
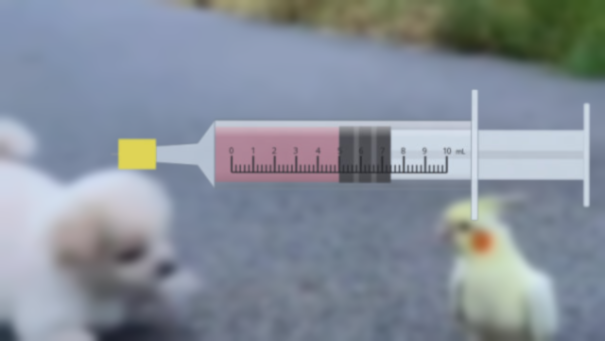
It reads {"value": 5, "unit": "mL"}
